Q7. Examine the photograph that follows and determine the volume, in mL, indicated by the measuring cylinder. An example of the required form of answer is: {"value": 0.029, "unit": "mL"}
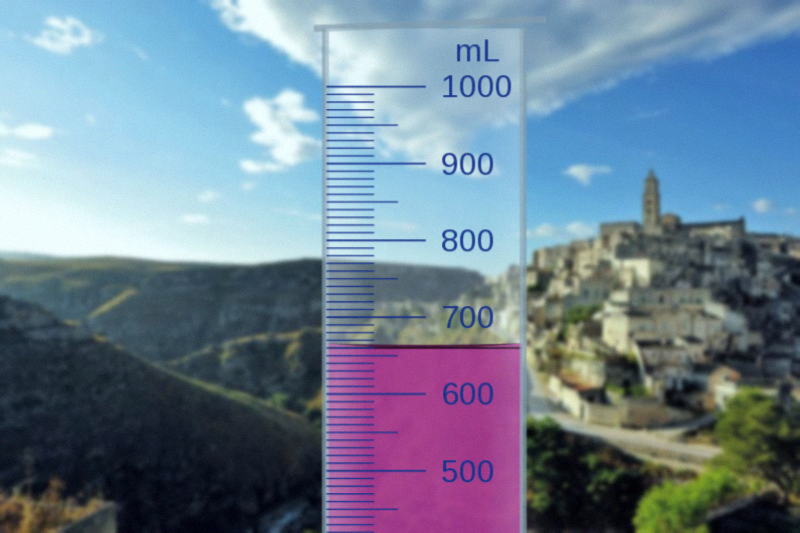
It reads {"value": 660, "unit": "mL"}
